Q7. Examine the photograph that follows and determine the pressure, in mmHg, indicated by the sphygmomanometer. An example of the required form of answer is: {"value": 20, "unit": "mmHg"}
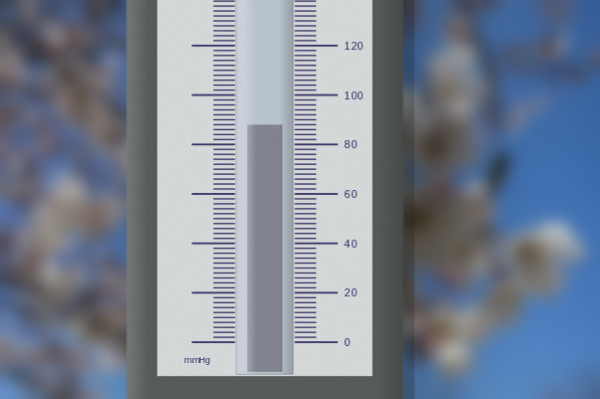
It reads {"value": 88, "unit": "mmHg"}
